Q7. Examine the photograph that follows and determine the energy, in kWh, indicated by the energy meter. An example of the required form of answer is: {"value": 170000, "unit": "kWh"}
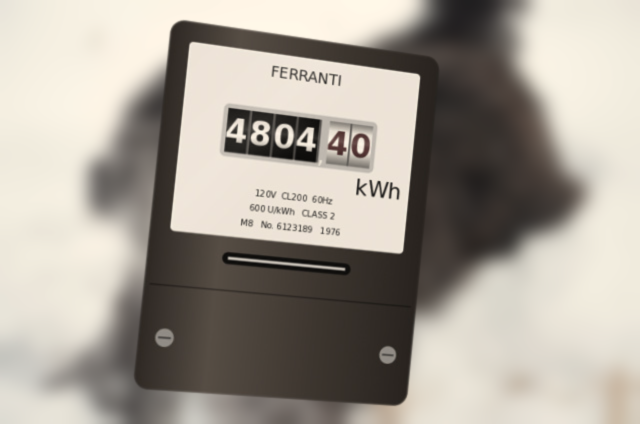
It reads {"value": 4804.40, "unit": "kWh"}
